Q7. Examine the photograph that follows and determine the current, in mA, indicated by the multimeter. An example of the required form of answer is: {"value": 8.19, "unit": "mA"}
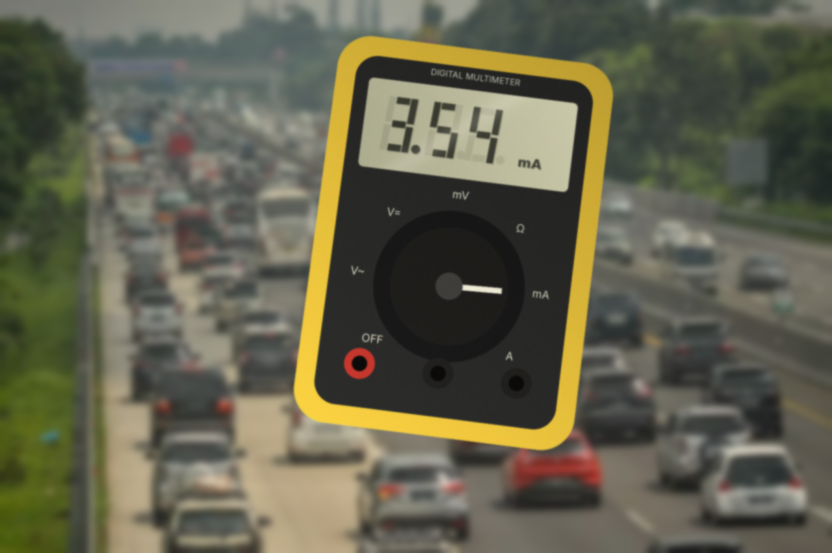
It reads {"value": 3.54, "unit": "mA"}
